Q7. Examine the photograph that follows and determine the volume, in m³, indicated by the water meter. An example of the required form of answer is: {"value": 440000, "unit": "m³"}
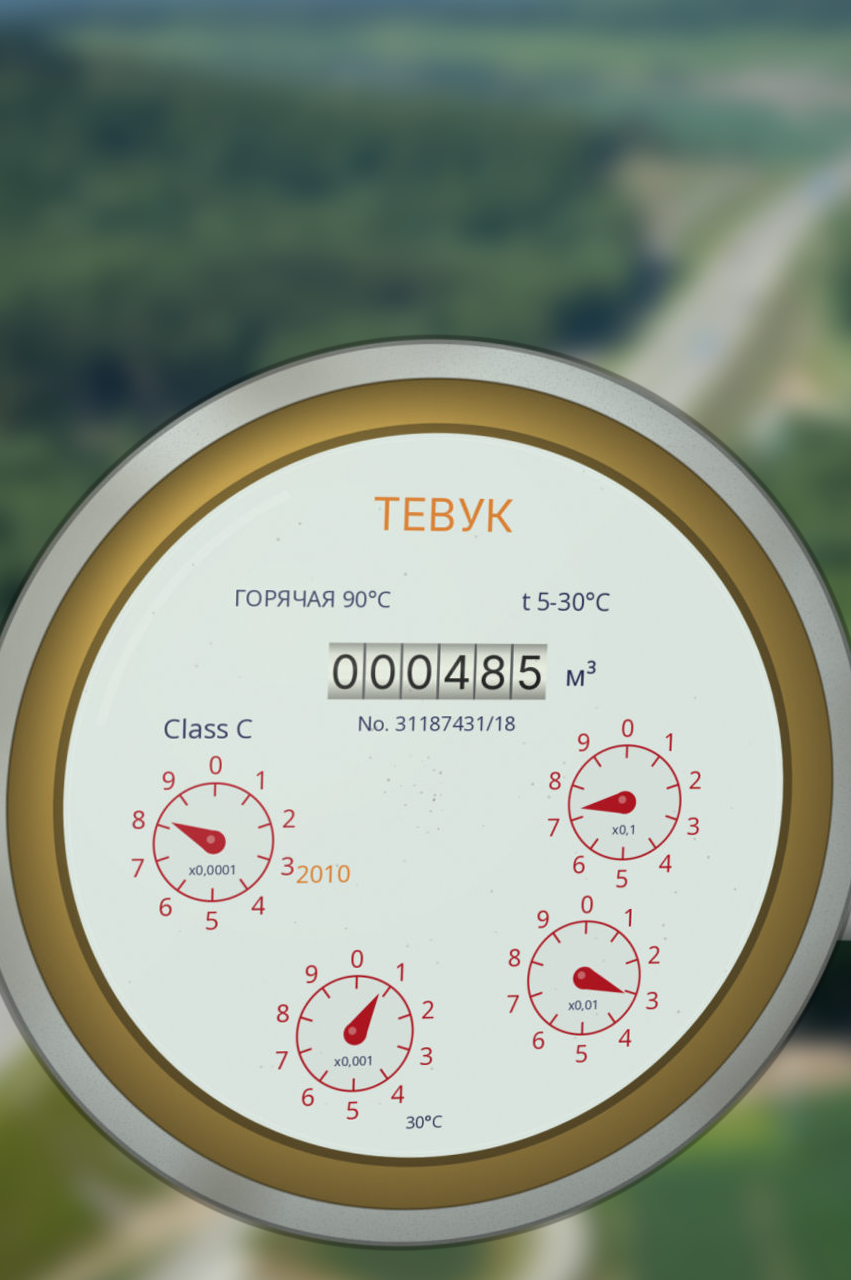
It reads {"value": 485.7308, "unit": "m³"}
